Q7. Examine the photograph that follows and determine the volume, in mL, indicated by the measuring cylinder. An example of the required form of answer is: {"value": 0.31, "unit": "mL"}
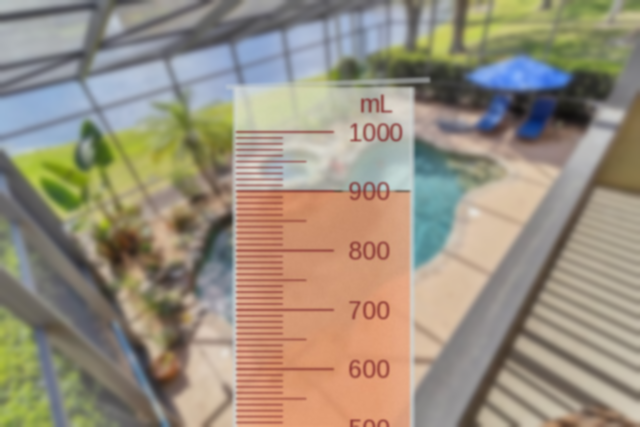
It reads {"value": 900, "unit": "mL"}
